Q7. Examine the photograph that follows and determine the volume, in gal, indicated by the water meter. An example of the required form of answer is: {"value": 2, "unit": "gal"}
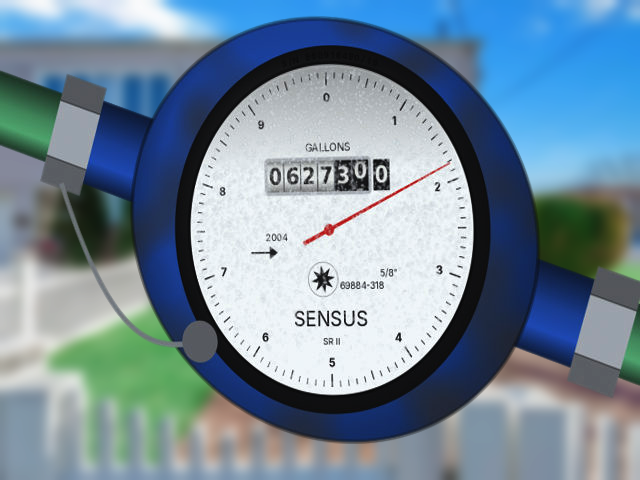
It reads {"value": 627301.8, "unit": "gal"}
